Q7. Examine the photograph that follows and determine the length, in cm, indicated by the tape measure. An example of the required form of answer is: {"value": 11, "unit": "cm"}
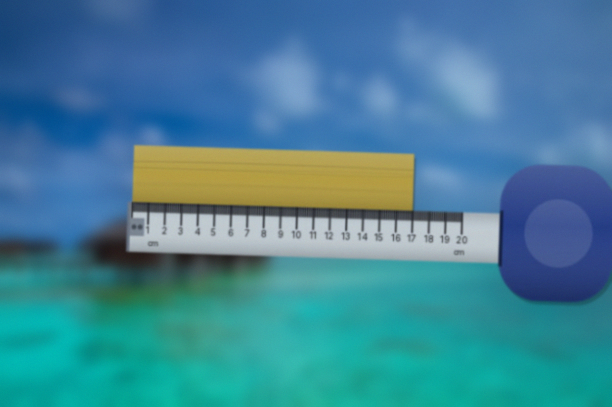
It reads {"value": 17, "unit": "cm"}
